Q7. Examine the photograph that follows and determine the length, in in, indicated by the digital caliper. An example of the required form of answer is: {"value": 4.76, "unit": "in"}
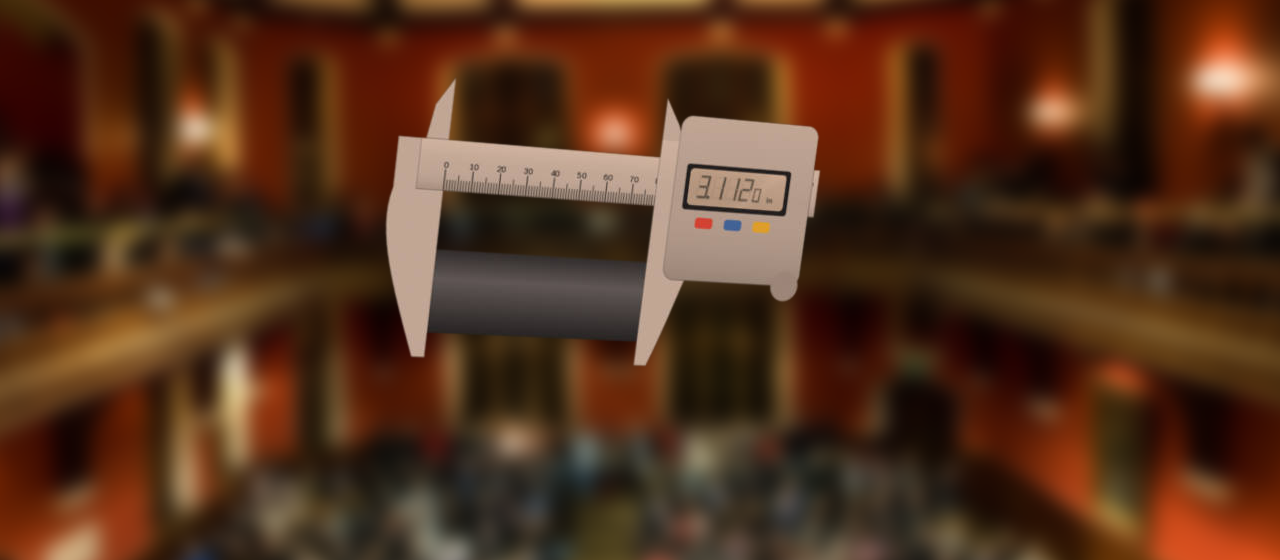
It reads {"value": 3.1120, "unit": "in"}
